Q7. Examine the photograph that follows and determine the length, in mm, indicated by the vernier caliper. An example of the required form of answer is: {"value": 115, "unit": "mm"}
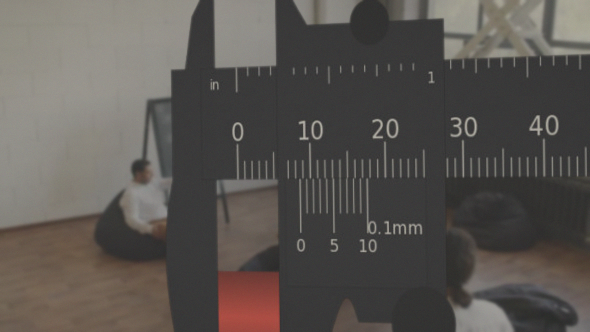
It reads {"value": 8.6, "unit": "mm"}
